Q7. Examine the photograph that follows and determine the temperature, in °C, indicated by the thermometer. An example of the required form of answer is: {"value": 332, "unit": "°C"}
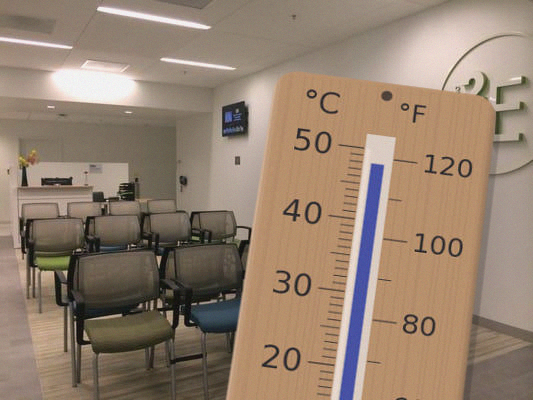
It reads {"value": 48, "unit": "°C"}
